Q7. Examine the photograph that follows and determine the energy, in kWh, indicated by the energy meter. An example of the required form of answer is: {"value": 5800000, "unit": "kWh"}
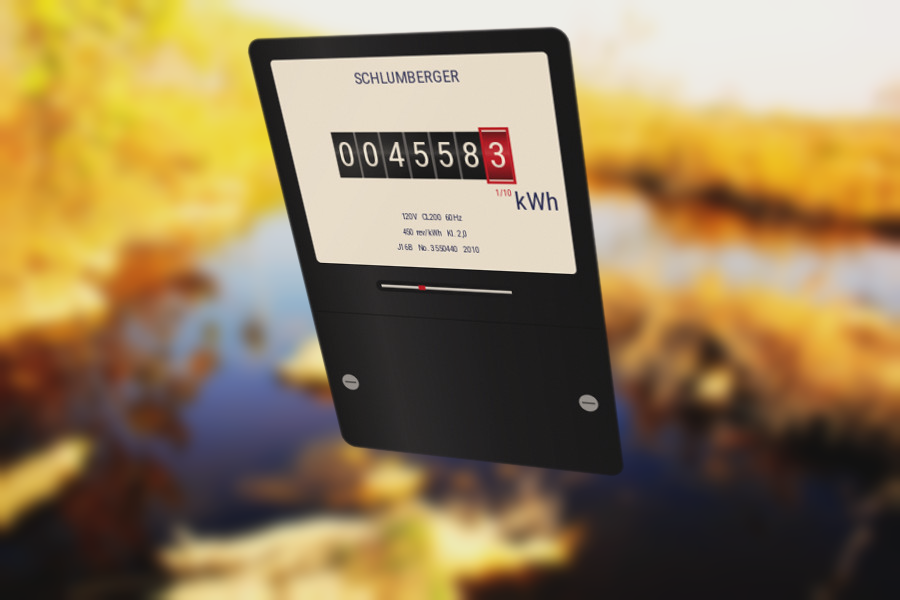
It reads {"value": 4558.3, "unit": "kWh"}
